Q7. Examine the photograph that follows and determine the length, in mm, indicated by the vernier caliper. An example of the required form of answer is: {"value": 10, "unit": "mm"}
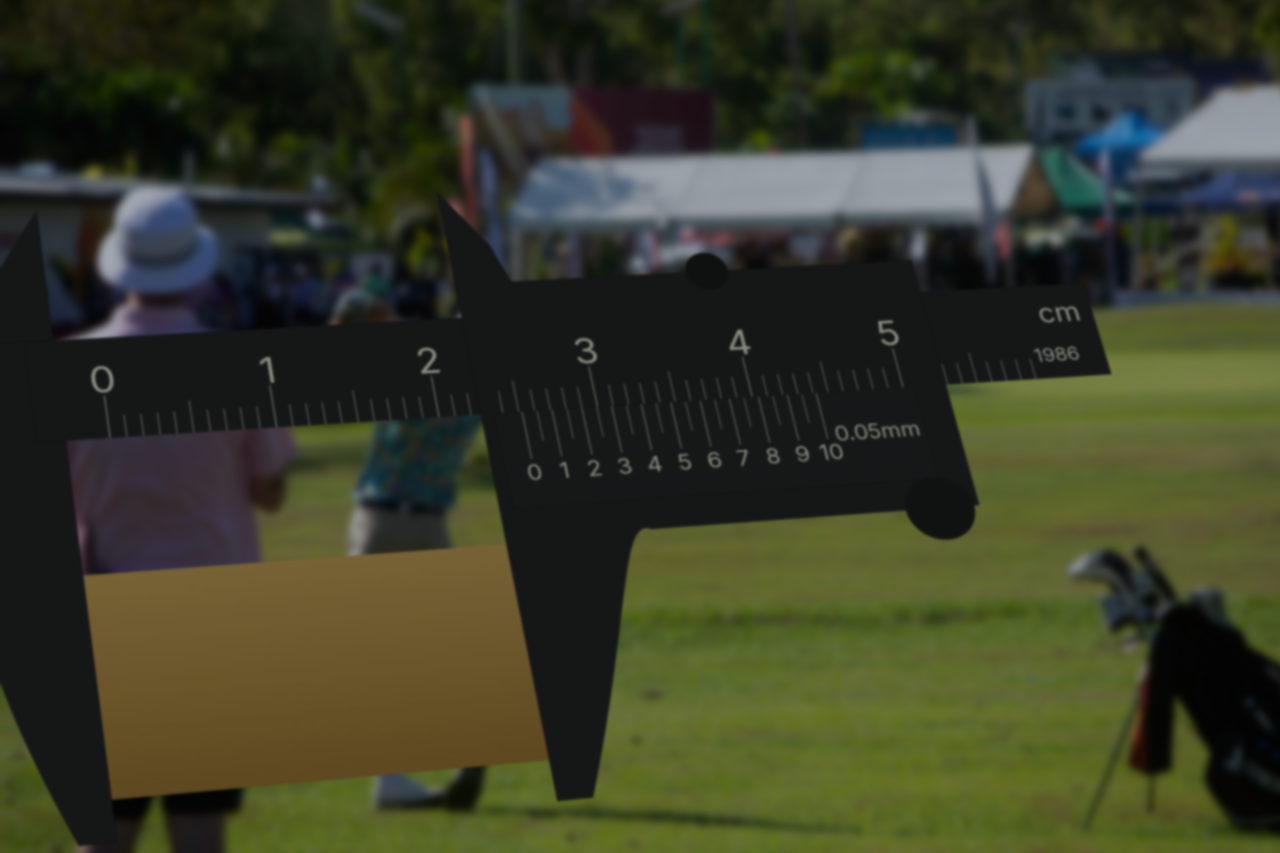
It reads {"value": 25.2, "unit": "mm"}
